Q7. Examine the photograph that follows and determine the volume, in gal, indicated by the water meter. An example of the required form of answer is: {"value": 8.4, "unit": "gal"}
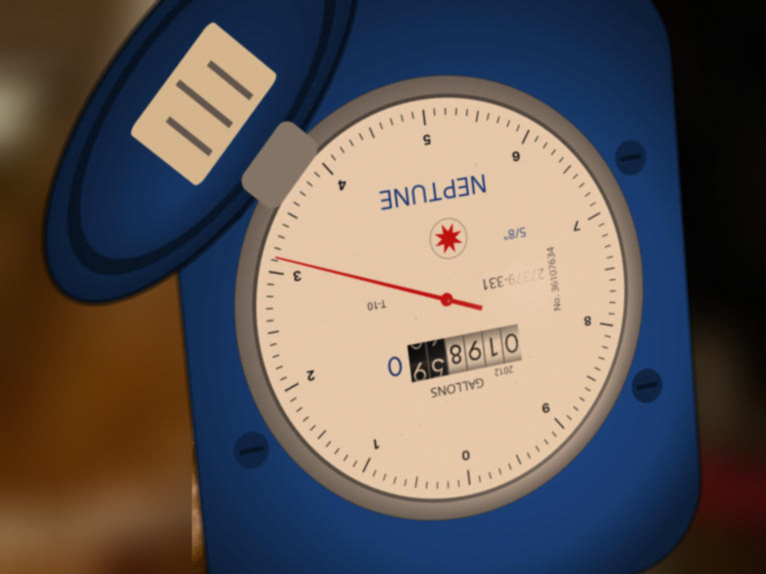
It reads {"value": 198593.1, "unit": "gal"}
